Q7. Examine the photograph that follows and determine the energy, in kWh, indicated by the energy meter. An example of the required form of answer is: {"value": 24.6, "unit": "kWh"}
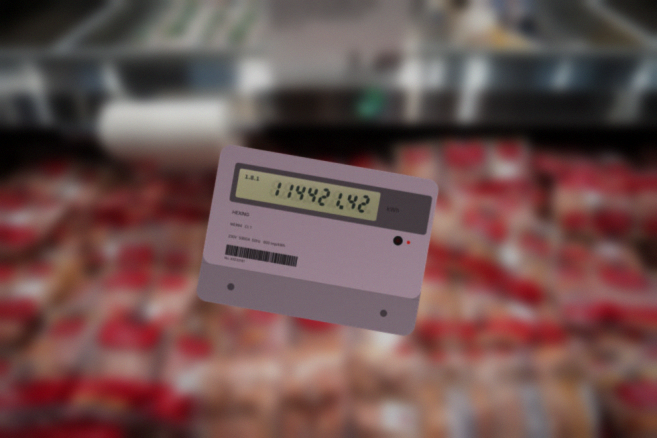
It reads {"value": 114421.42, "unit": "kWh"}
